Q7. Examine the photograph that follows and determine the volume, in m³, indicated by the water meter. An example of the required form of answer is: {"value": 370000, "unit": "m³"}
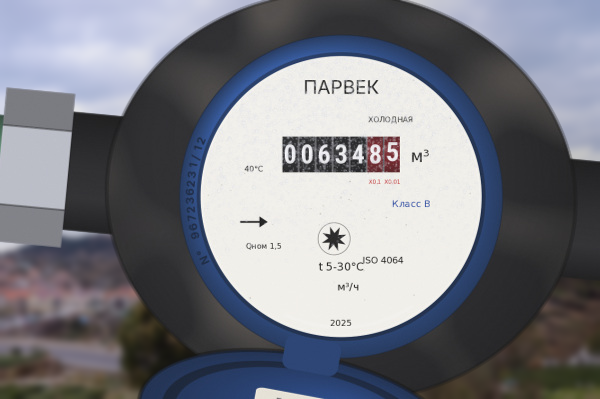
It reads {"value": 634.85, "unit": "m³"}
